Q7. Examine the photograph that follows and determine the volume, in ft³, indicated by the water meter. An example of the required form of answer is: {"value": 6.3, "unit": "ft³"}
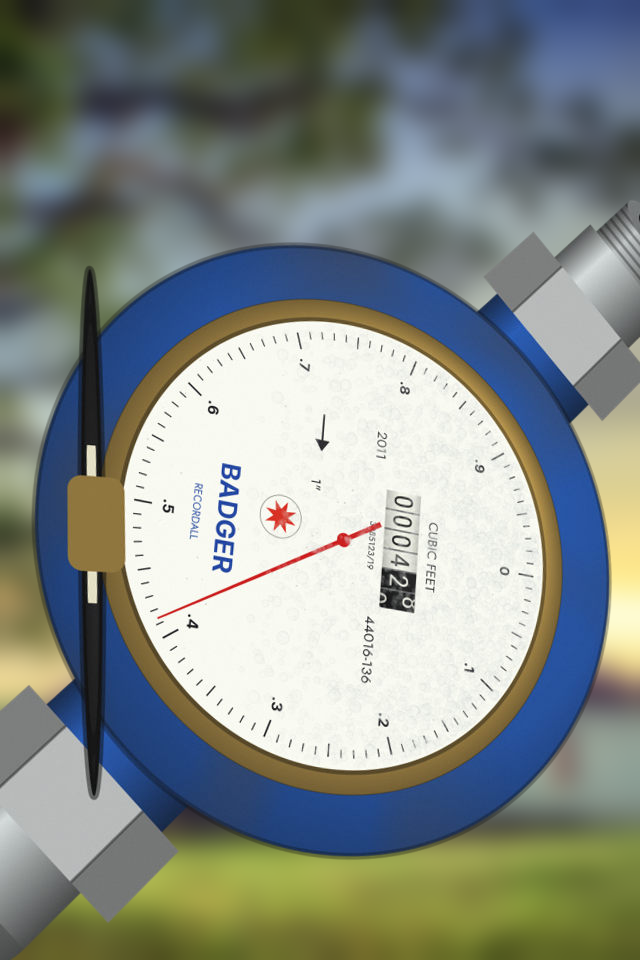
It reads {"value": 428.41, "unit": "ft³"}
